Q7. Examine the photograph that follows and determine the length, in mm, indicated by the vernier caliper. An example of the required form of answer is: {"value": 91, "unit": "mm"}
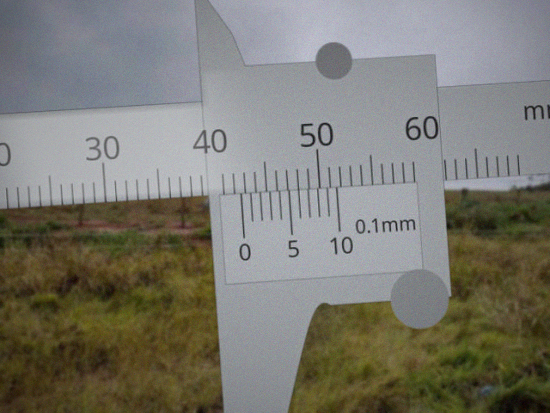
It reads {"value": 42.6, "unit": "mm"}
